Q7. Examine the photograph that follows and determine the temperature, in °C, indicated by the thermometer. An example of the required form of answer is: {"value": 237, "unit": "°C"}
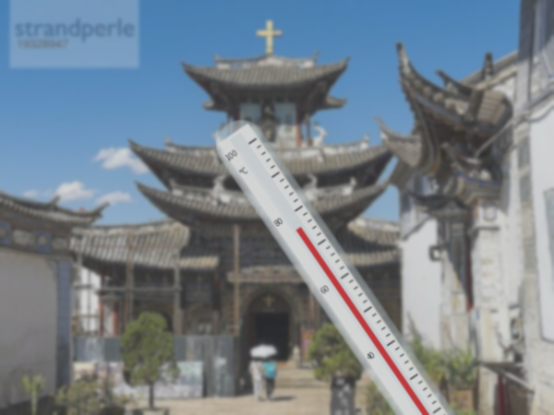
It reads {"value": 76, "unit": "°C"}
